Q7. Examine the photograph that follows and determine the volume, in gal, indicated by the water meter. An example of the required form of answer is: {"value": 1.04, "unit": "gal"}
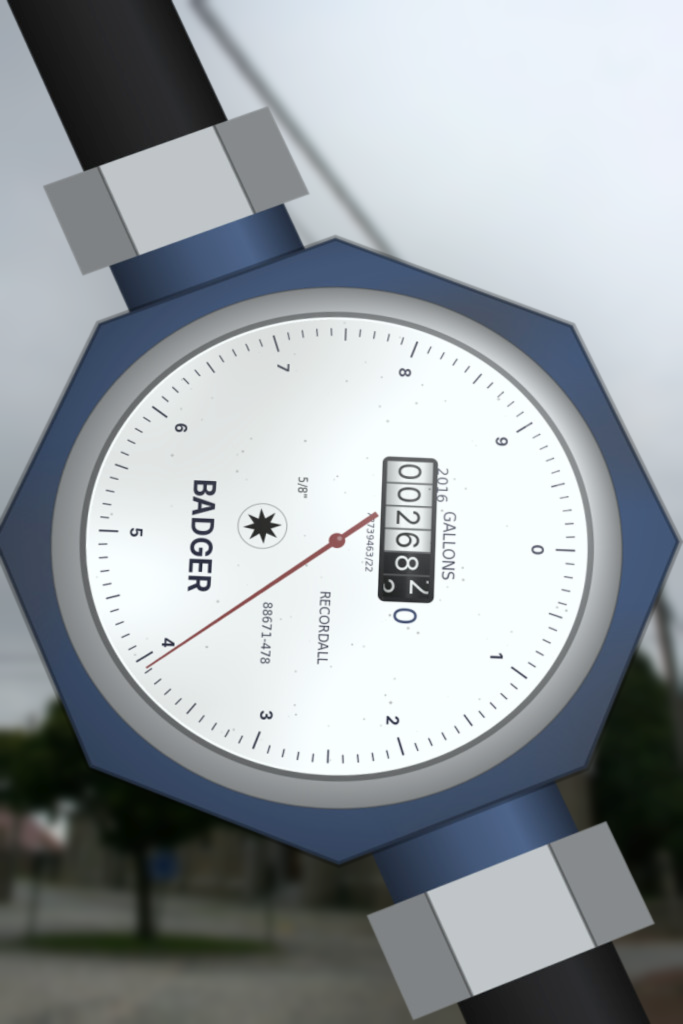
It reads {"value": 26823.9, "unit": "gal"}
